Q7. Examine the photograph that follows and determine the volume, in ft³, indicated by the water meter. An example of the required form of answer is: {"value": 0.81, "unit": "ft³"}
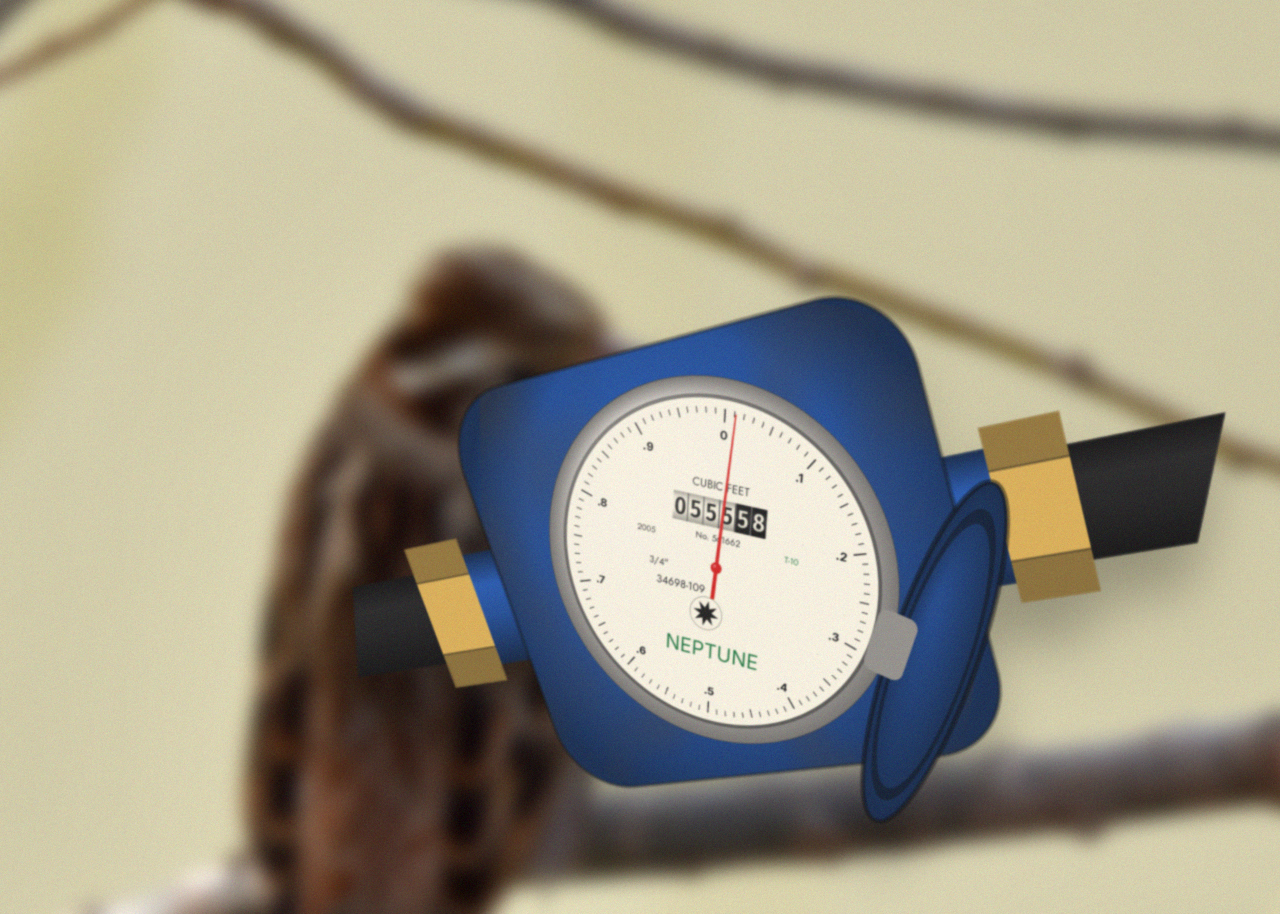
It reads {"value": 55558.01, "unit": "ft³"}
